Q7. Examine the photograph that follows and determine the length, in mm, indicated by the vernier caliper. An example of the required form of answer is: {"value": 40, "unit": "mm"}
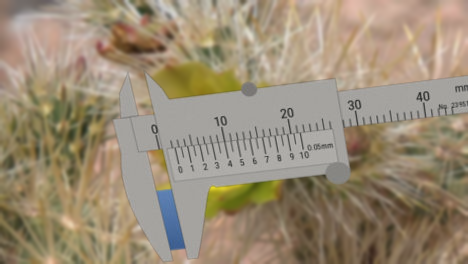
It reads {"value": 2.4, "unit": "mm"}
